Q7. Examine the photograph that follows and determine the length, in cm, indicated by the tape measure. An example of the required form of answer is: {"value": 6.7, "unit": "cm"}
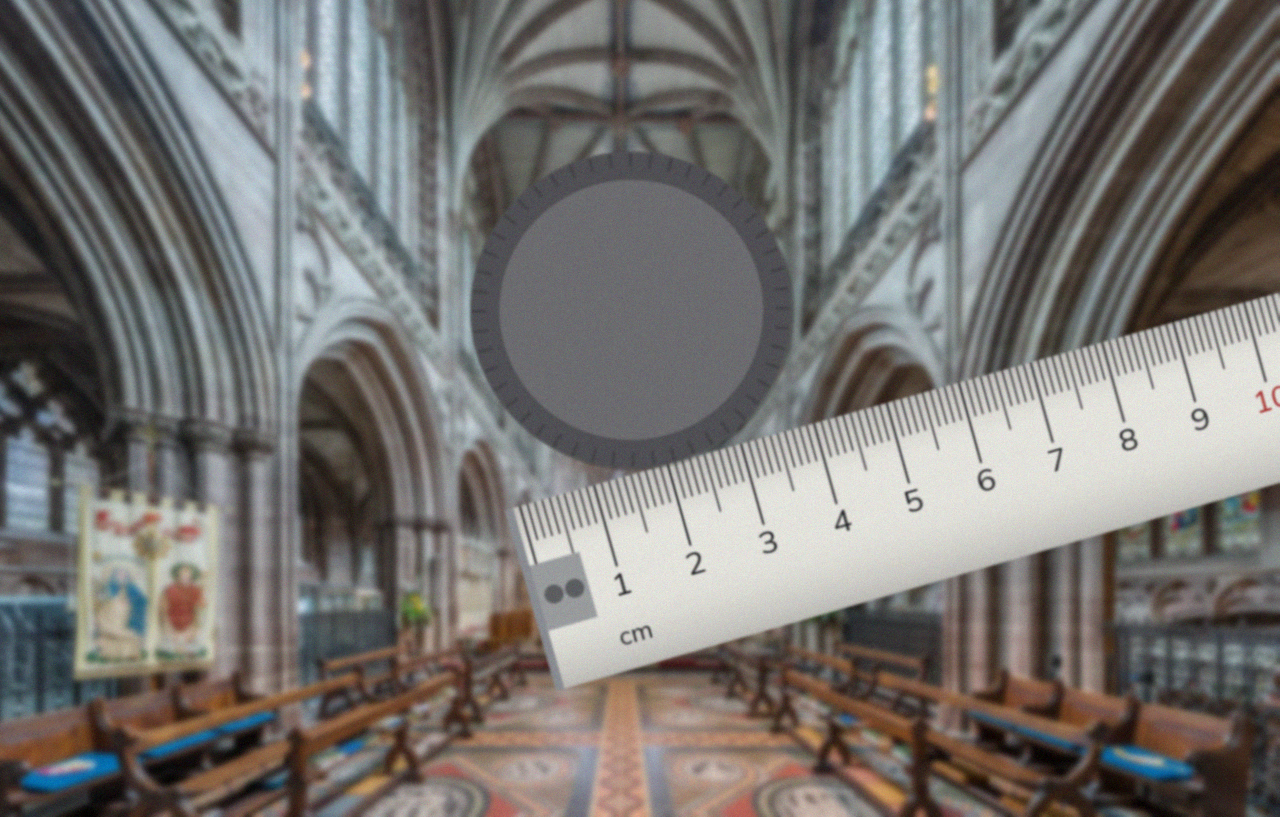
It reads {"value": 4.2, "unit": "cm"}
